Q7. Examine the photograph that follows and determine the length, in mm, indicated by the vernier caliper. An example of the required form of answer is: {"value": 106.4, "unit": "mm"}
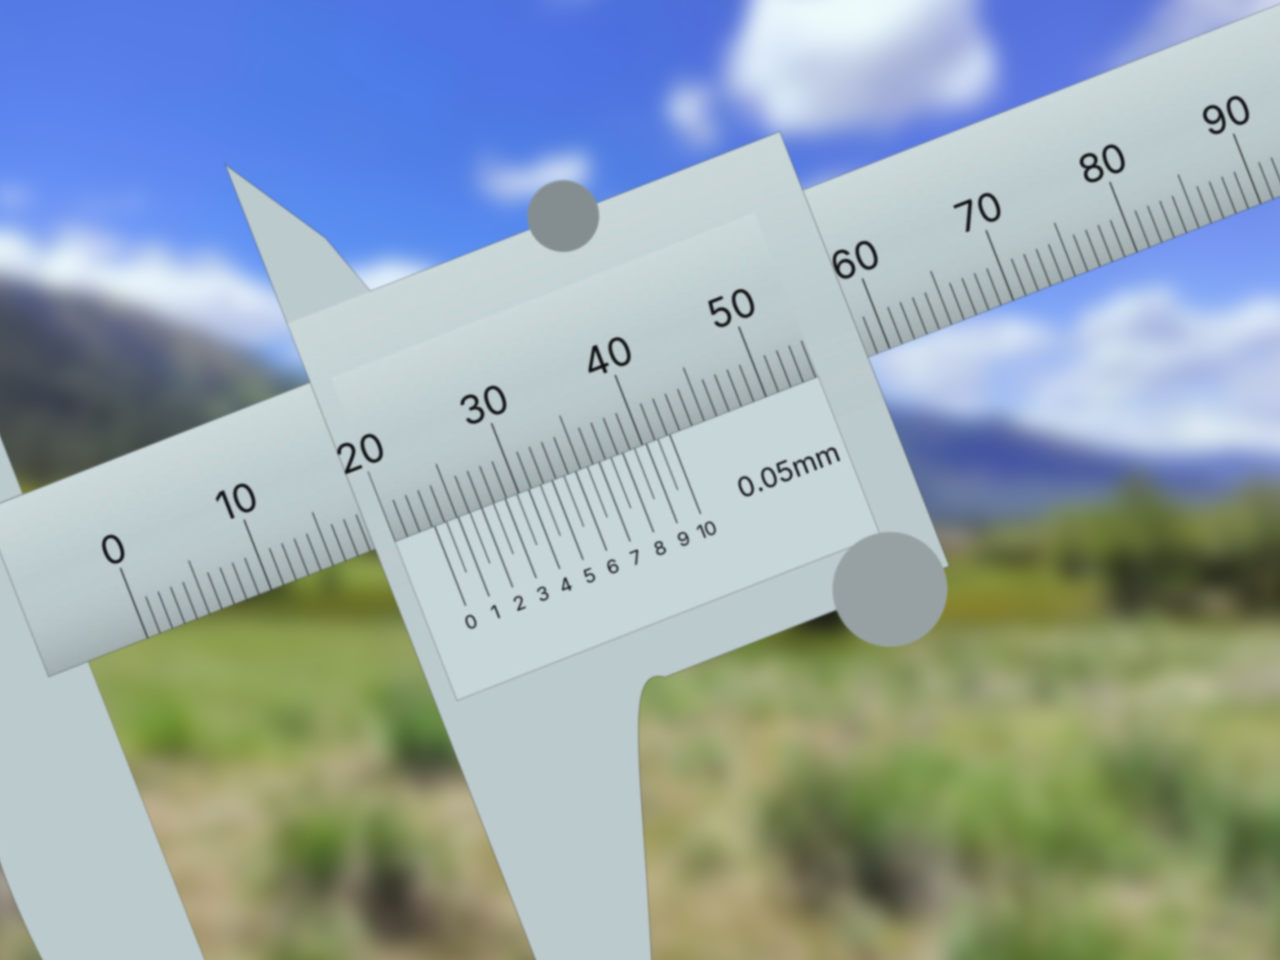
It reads {"value": 23.2, "unit": "mm"}
